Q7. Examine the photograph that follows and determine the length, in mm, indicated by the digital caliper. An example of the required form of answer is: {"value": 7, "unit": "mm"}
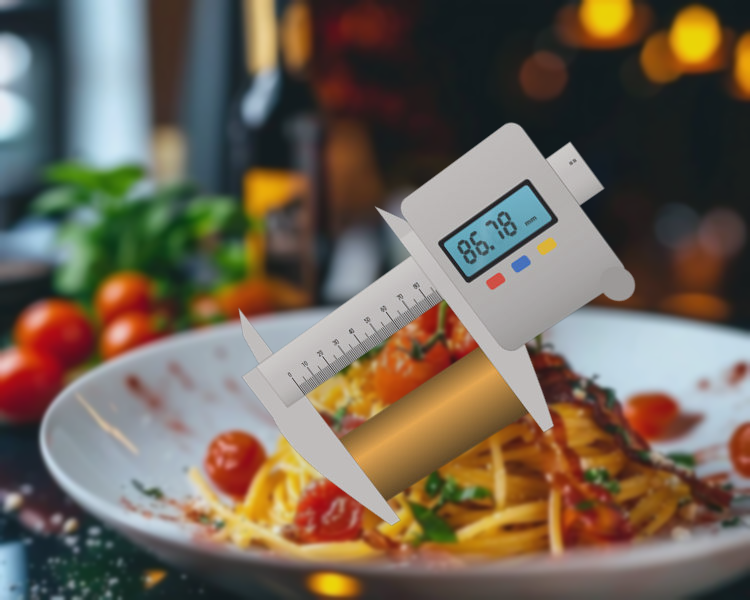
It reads {"value": 86.78, "unit": "mm"}
